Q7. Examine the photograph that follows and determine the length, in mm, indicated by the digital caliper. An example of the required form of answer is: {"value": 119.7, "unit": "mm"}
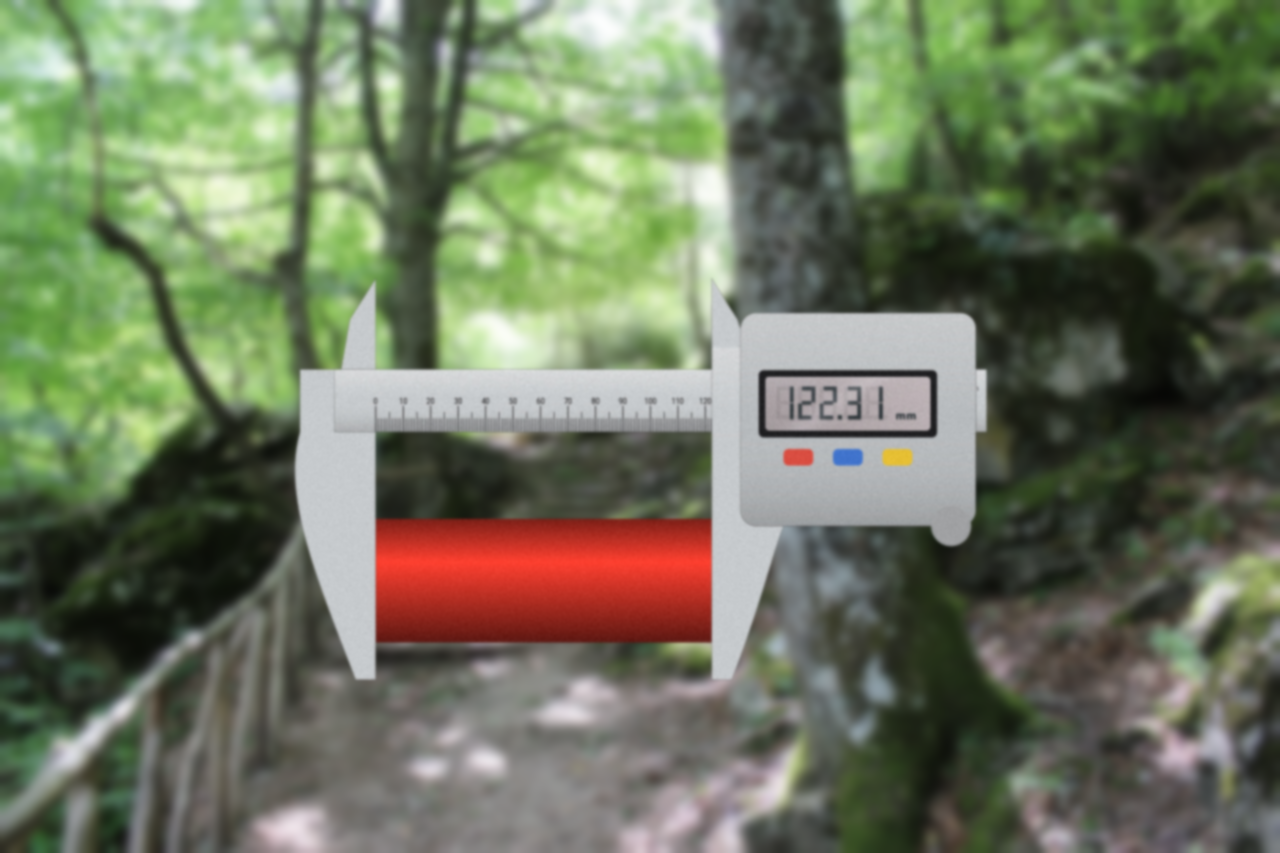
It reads {"value": 122.31, "unit": "mm"}
